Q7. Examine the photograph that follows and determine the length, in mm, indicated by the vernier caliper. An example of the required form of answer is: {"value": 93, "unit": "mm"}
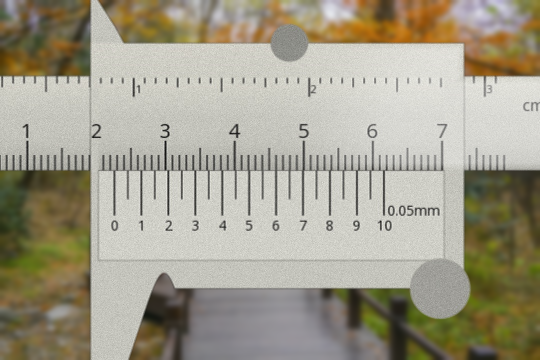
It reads {"value": 22.6, "unit": "mm"}
